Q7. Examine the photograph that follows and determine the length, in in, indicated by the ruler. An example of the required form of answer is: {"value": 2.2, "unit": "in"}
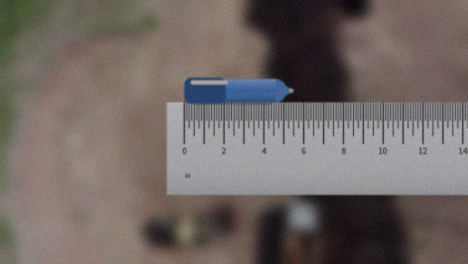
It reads {"value": 5.5, "unit": "in"}
